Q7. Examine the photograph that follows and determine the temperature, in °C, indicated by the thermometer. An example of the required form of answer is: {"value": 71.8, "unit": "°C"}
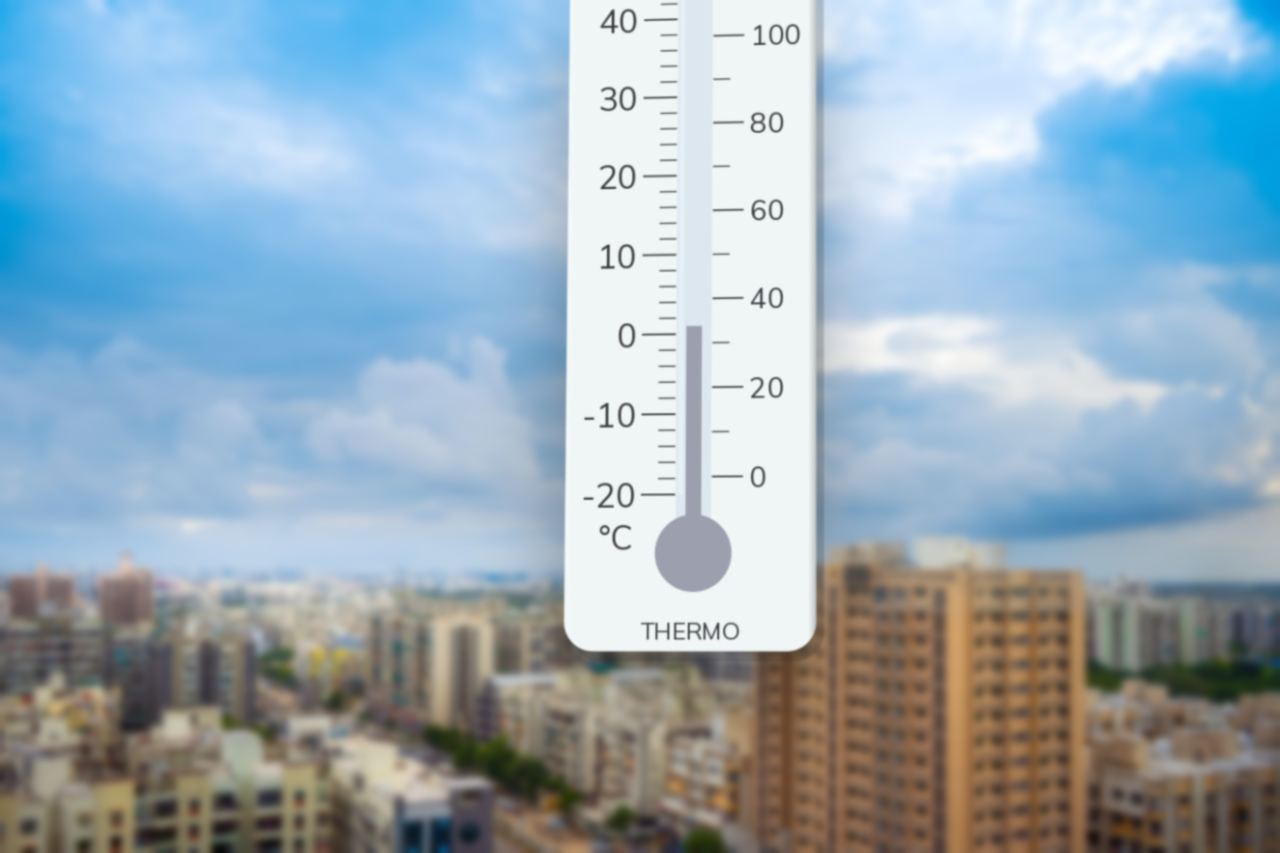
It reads {"value": 1, "unit": "°C"}
